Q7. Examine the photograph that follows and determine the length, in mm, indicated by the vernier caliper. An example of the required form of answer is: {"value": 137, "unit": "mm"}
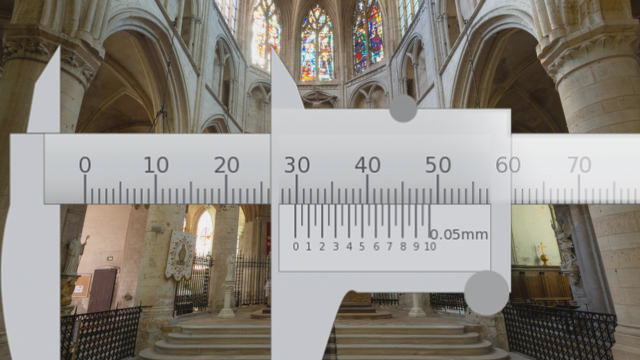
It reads {"value": 29.8, "unit": "mm"}
